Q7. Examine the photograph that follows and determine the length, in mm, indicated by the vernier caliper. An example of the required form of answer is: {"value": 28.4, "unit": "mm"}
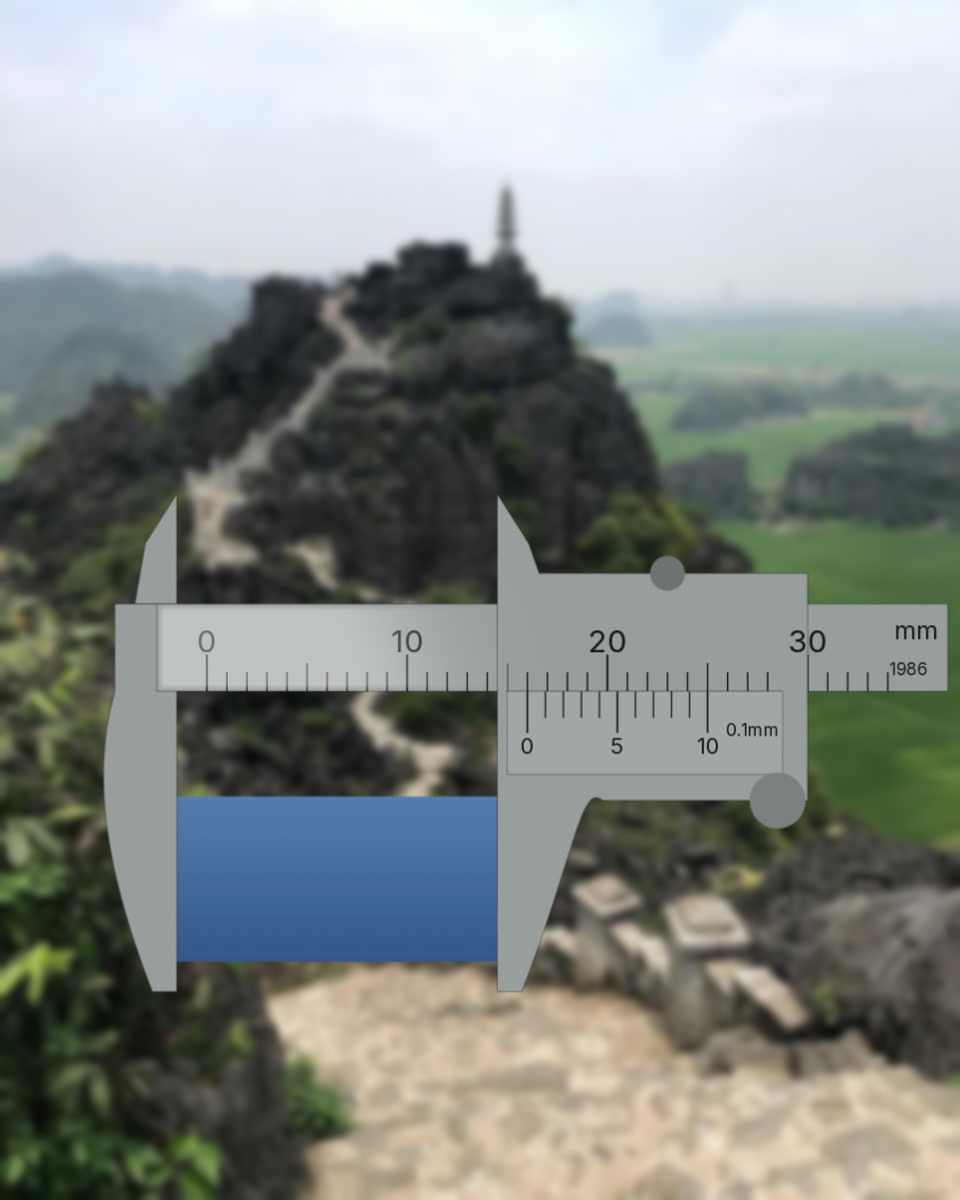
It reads {"value": 16.0, "unit": "mm"}
